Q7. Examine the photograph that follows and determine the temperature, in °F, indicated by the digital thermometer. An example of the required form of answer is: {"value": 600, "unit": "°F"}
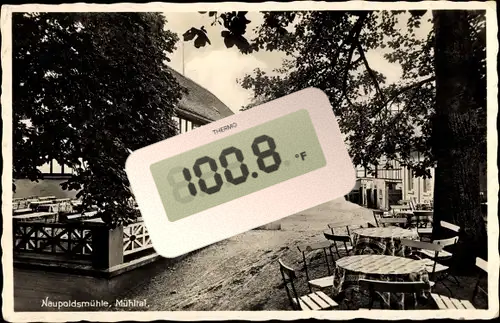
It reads {"value": 100.8, "unit": "°F"}
